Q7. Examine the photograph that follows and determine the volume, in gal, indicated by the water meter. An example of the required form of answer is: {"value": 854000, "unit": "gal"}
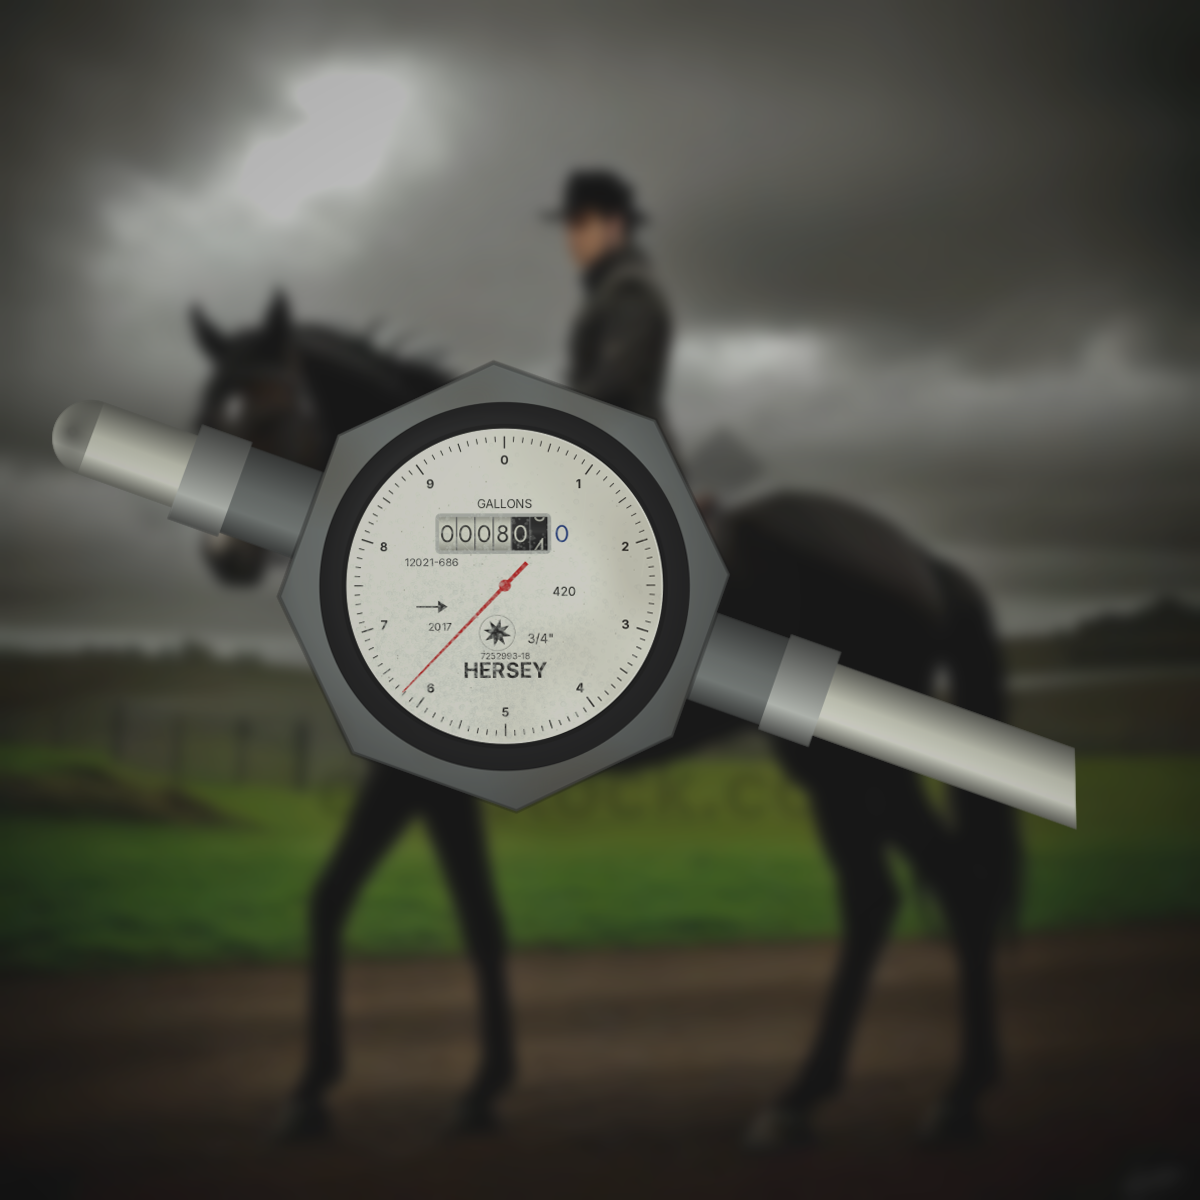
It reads {"value": 8036.2, "unit": "gal"}
